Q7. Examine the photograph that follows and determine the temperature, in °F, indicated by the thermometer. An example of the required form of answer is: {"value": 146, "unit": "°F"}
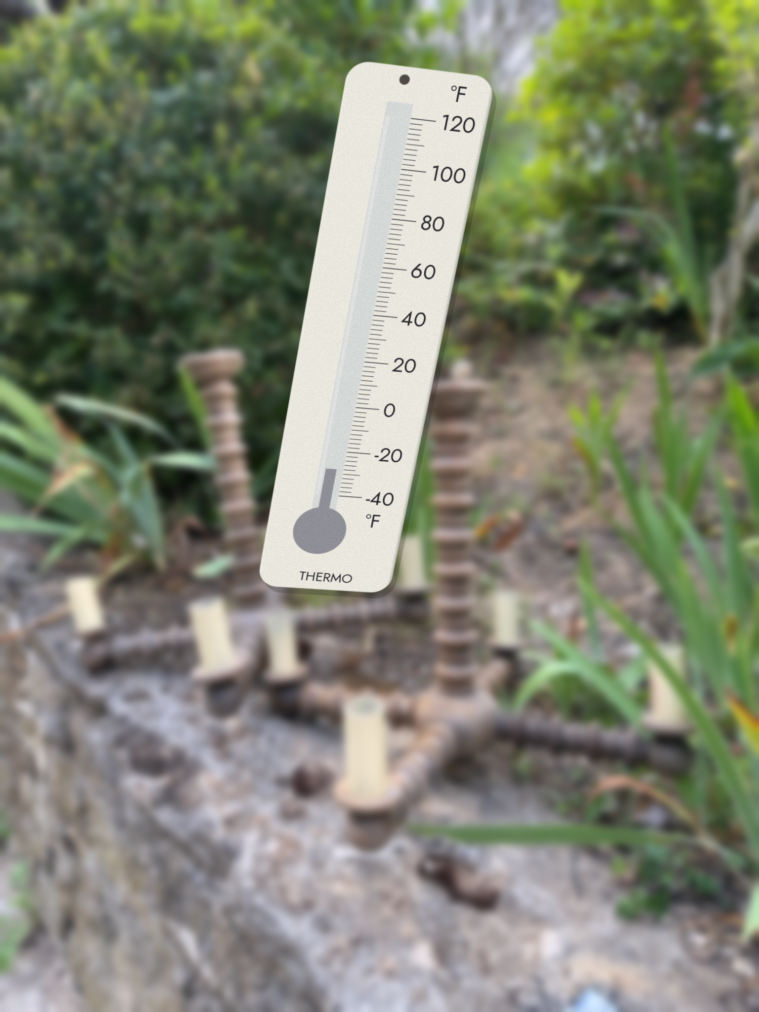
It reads {"value": -28, "unit": "°F"}
